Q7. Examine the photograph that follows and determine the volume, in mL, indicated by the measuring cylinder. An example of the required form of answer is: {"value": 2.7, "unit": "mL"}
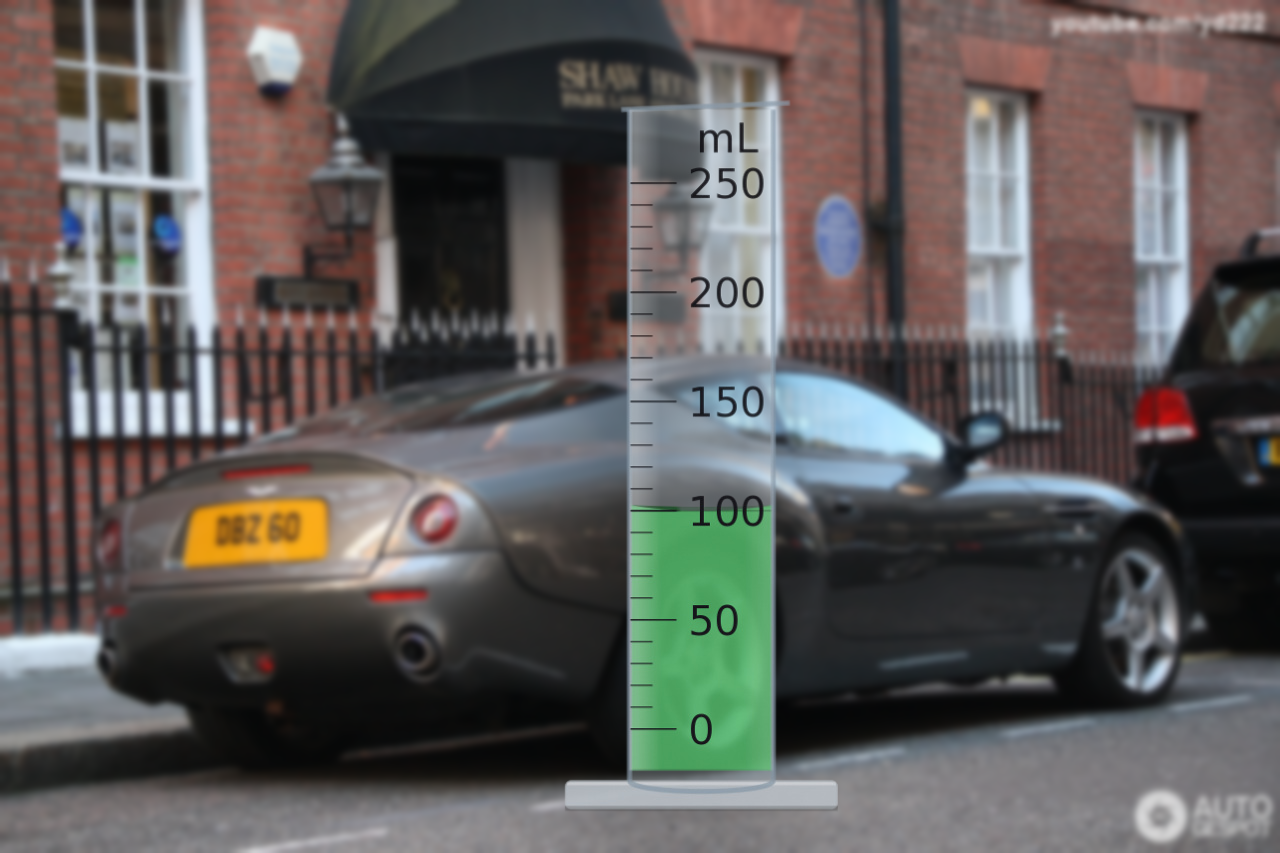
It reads {"value": 100, "unit": "mL"}
